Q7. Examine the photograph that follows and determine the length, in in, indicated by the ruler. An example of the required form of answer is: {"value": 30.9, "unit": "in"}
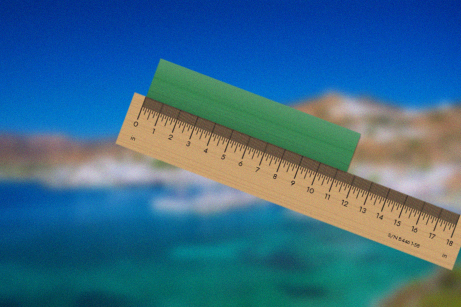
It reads {"value": 11.5, "unit": "in"}
